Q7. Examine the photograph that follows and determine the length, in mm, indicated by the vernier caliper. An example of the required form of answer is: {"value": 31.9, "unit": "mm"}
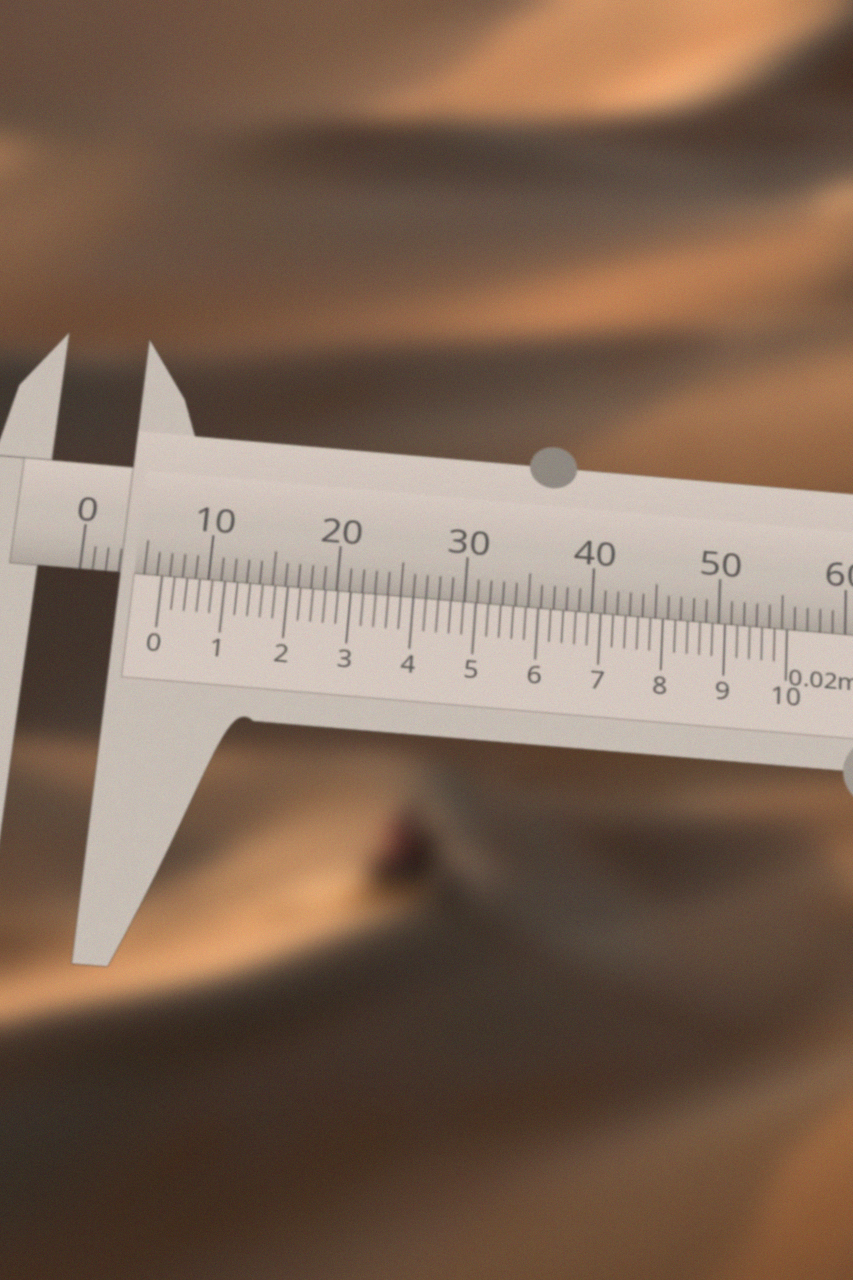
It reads {"value": 6.4, "unit": "mm"}
